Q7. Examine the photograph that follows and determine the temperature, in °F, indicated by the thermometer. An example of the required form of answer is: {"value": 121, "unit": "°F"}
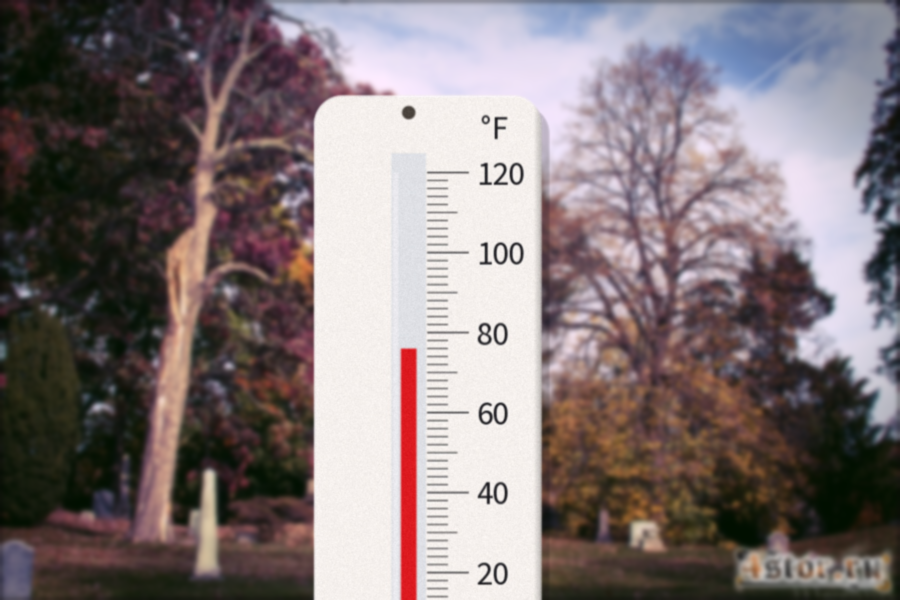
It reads {"value": 76, "unit": "°F"}
